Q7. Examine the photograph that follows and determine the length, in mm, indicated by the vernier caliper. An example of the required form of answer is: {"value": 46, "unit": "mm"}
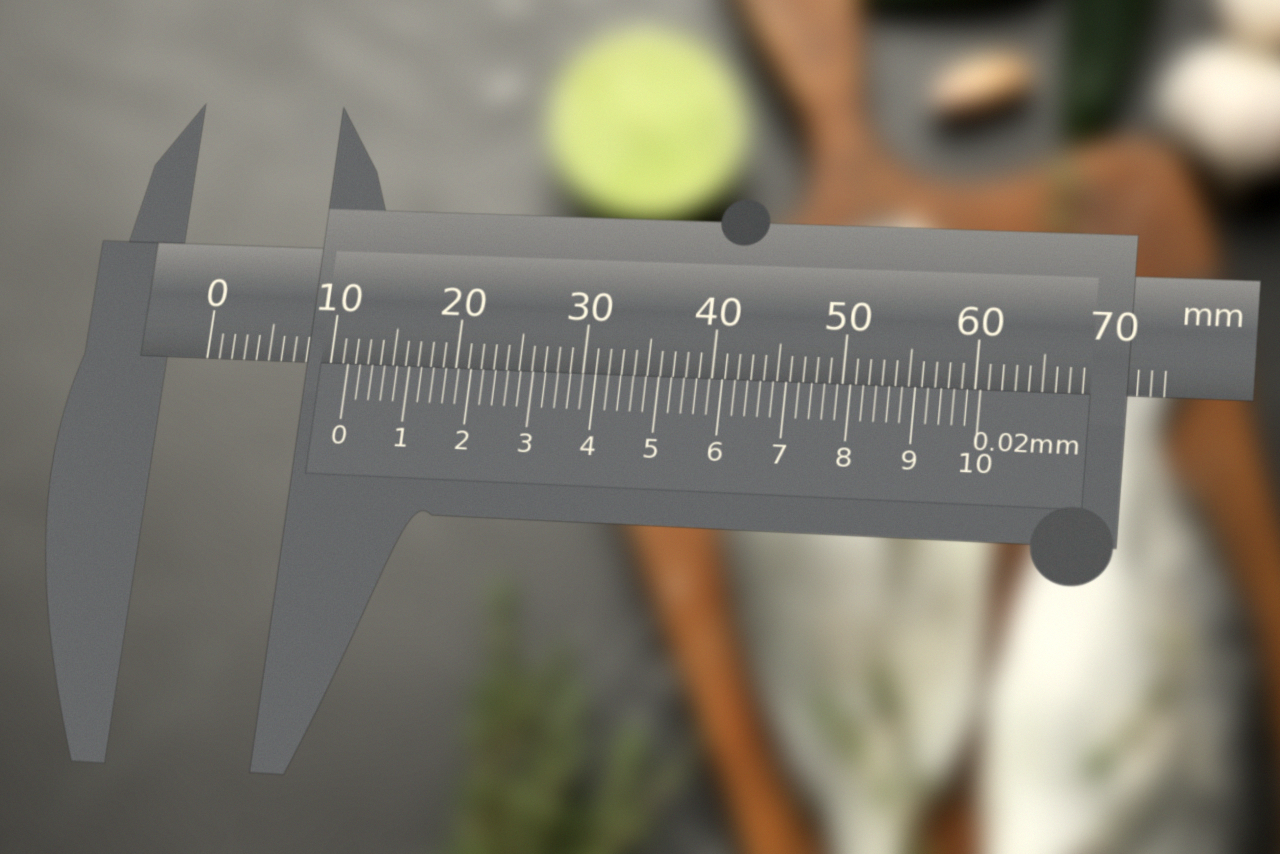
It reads {"value": 11.4, "unit": "mm"}
